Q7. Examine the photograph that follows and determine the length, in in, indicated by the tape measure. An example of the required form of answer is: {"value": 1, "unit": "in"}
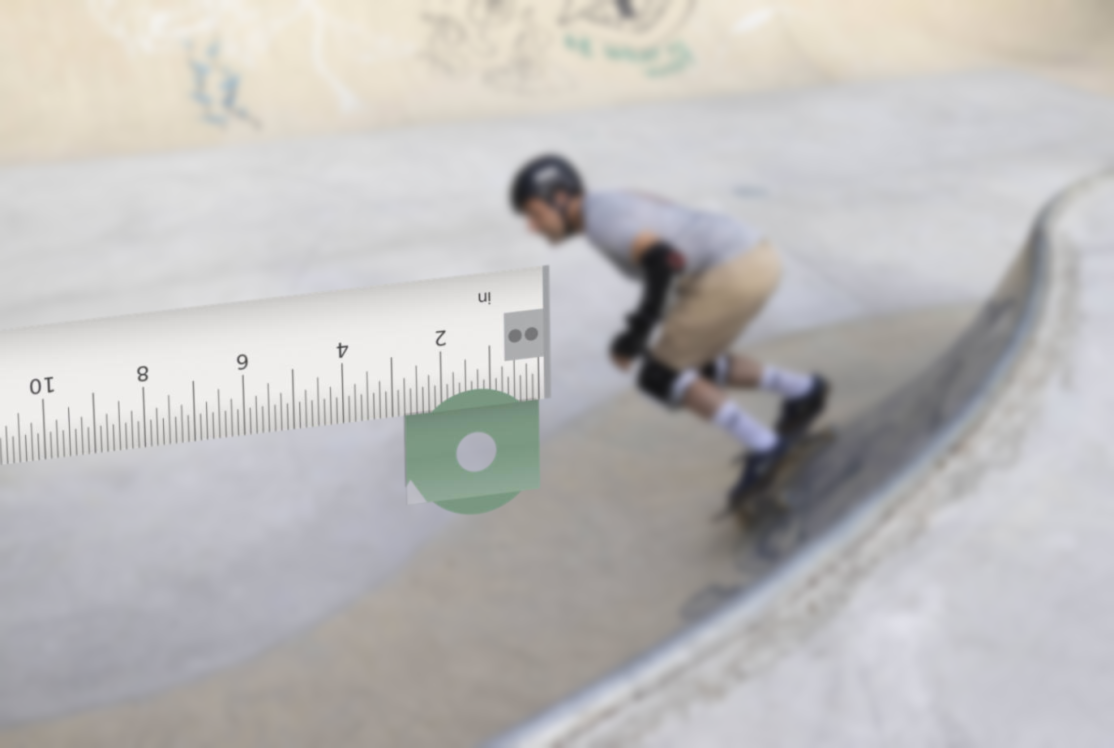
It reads {"value": 2.75, "unit": "in"}
